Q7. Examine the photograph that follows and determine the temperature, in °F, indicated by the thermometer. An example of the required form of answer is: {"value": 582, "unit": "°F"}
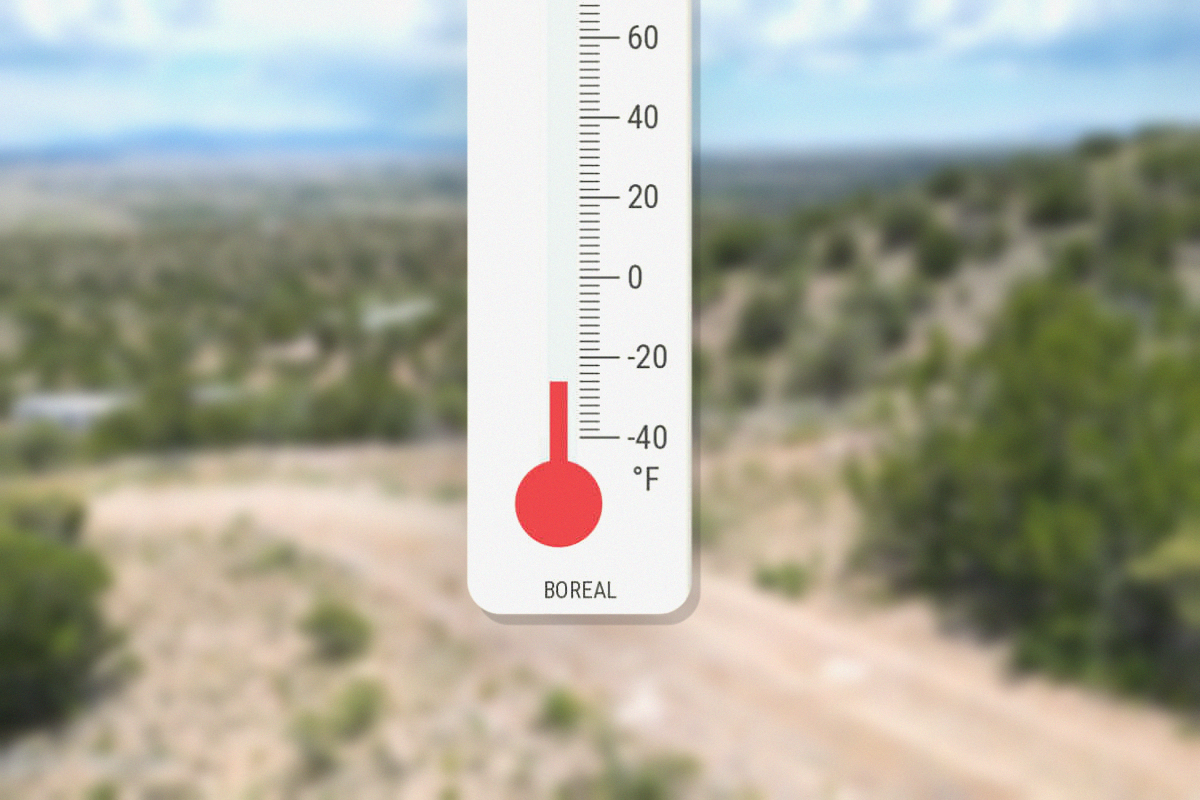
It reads {"value": -26, "unit": "°F"}
